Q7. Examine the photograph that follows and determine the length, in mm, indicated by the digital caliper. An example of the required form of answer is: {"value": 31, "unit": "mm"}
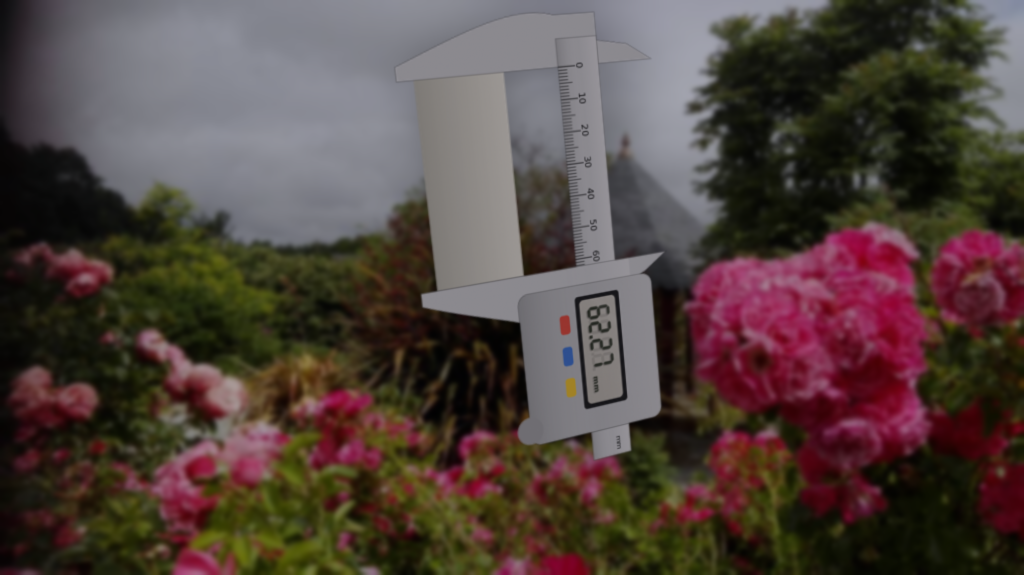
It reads {"value": 62.27, "unit": "mm"}
